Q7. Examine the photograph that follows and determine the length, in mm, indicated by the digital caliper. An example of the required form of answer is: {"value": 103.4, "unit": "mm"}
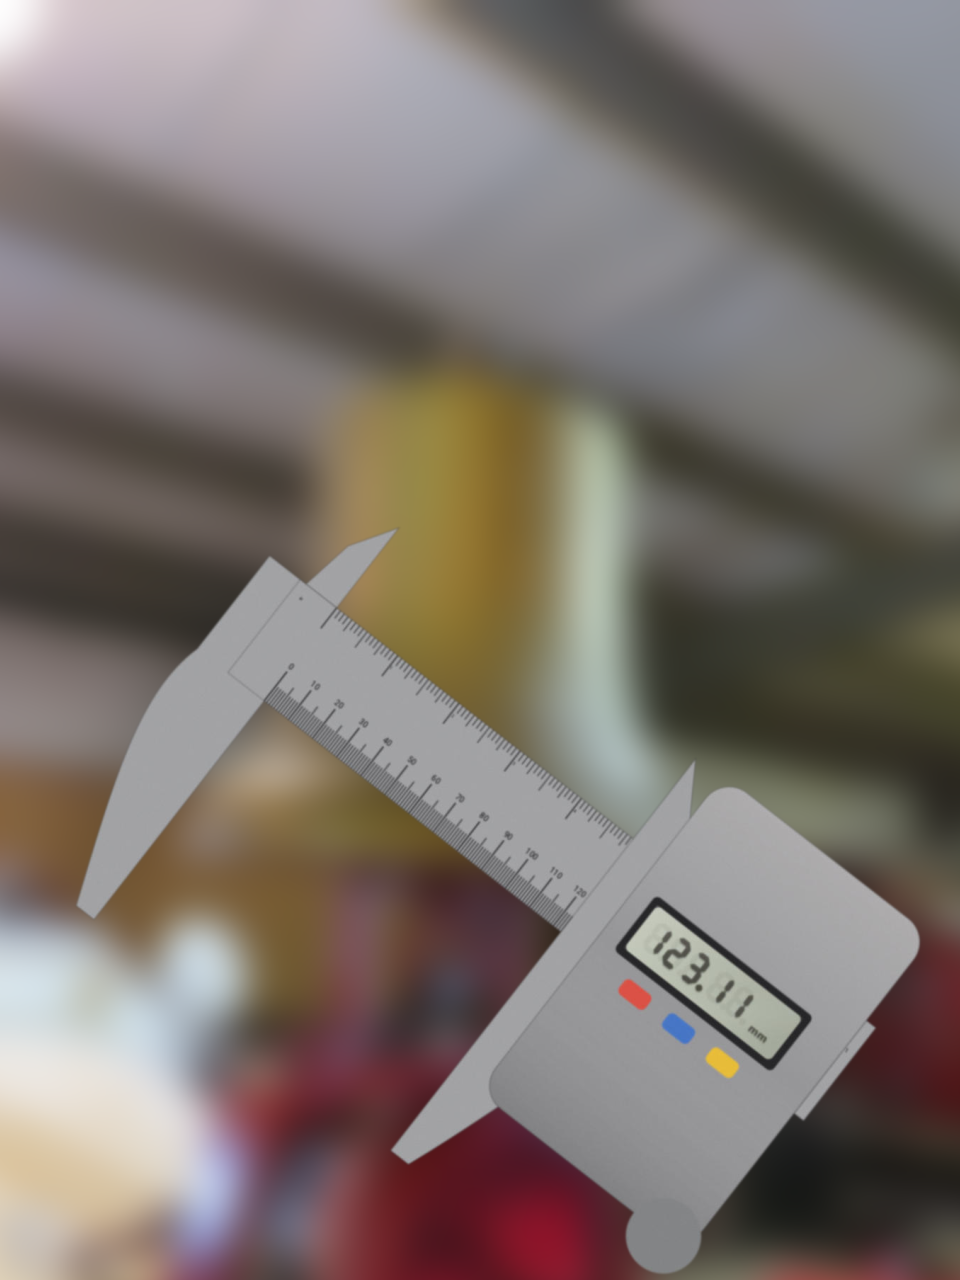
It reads {"value": 123.11, "unit": "mm"}
